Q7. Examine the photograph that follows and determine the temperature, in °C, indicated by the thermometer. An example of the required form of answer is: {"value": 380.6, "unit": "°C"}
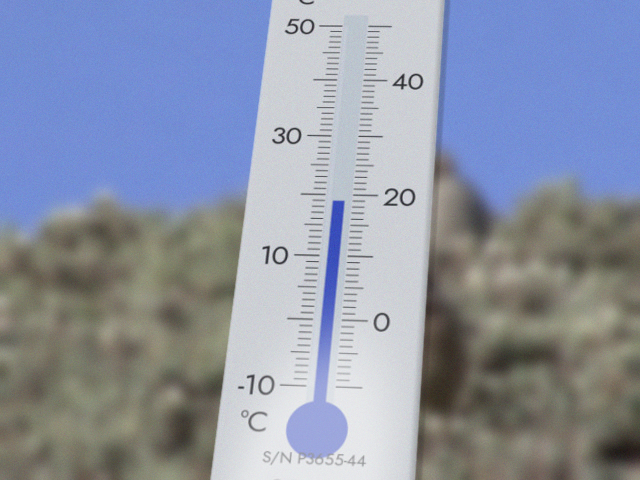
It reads {"value": 19, "unit": "°C"}
